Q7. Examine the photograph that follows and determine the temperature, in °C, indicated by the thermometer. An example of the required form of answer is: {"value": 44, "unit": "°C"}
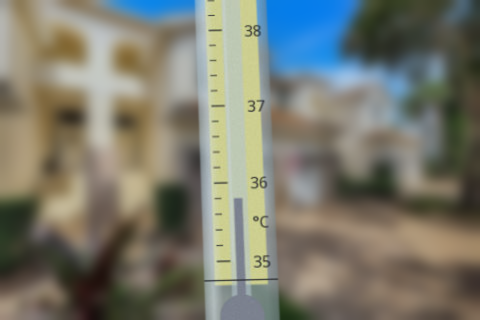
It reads {"value": 35.8, "unit": "°C"}
